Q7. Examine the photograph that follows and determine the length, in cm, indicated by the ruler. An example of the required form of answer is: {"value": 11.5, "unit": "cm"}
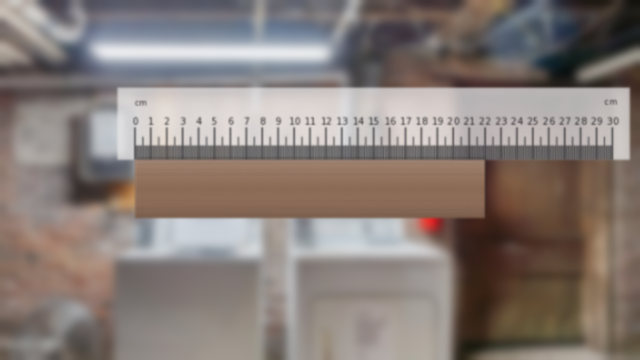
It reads {"value": 22, "unit": "cm"}
